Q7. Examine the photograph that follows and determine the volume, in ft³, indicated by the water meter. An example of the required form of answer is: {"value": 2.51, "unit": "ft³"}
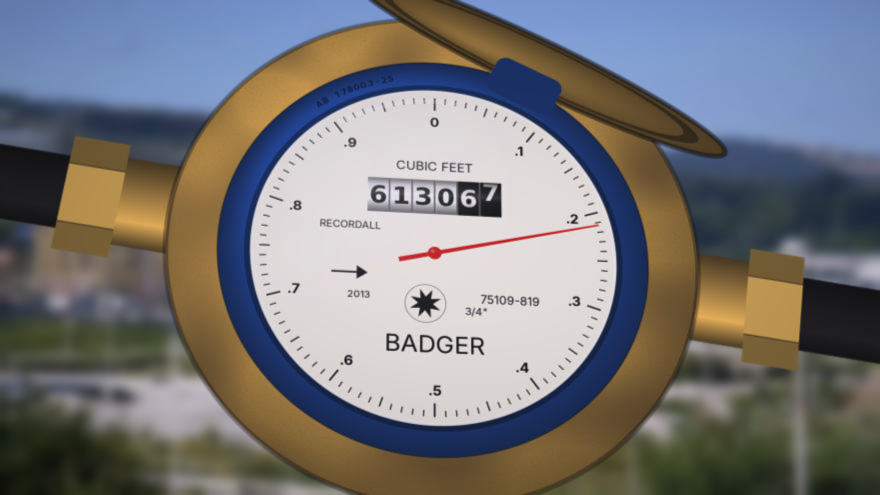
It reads {"value": 613067.21, "unit": "ft³"}
